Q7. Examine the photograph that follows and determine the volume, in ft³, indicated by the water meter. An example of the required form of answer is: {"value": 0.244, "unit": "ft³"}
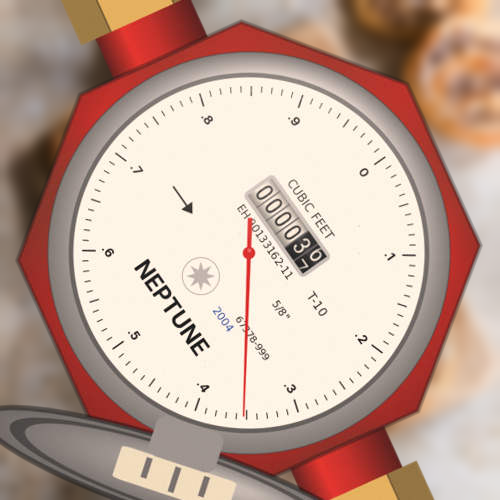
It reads {"value": 36.35, "unit": "ft³"}
